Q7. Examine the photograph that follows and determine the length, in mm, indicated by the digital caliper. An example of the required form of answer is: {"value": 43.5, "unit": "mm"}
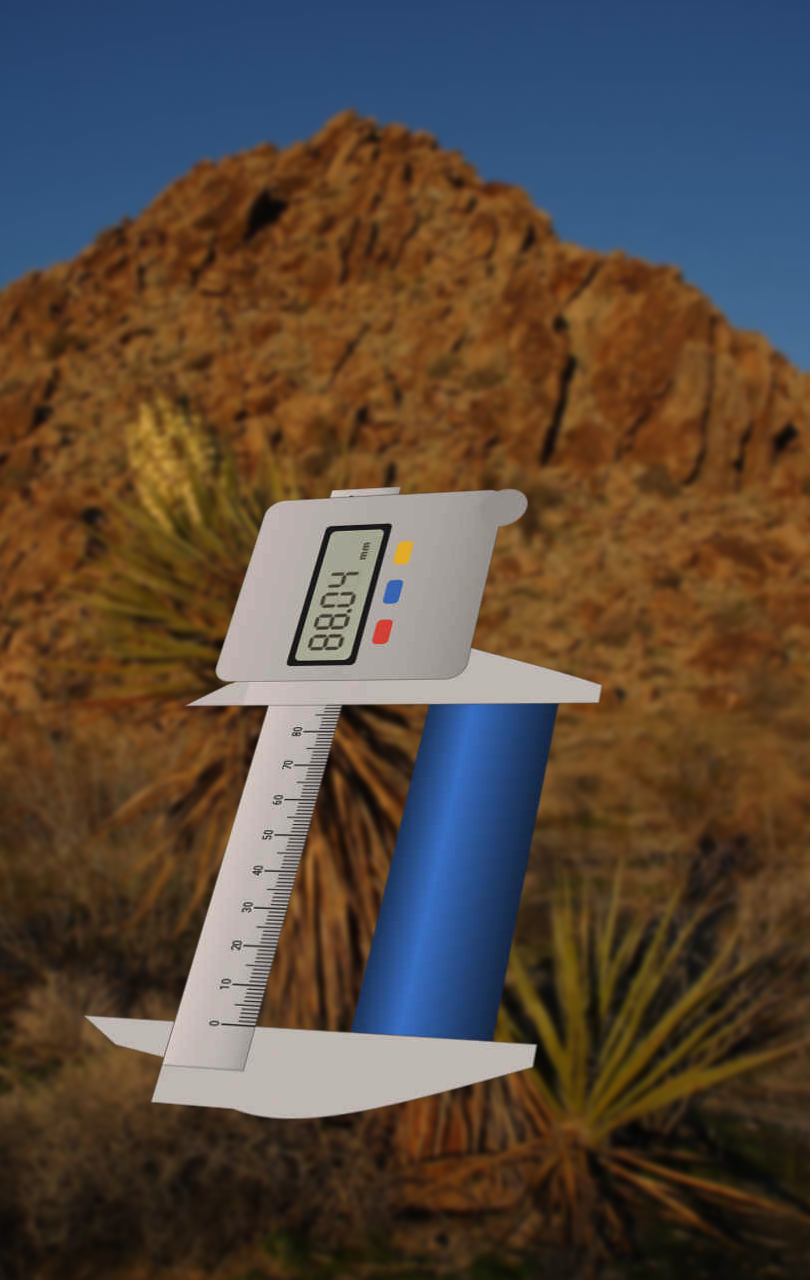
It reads {"value": 88.04, "unit": "mm"}
